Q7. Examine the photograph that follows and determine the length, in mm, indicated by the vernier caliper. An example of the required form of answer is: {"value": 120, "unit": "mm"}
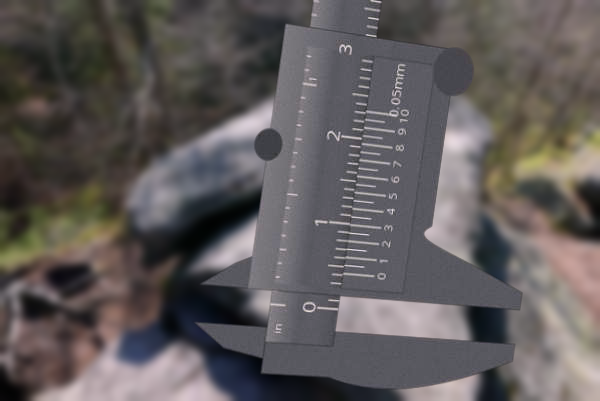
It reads {"value": 4.2, "unit": "mm"}
